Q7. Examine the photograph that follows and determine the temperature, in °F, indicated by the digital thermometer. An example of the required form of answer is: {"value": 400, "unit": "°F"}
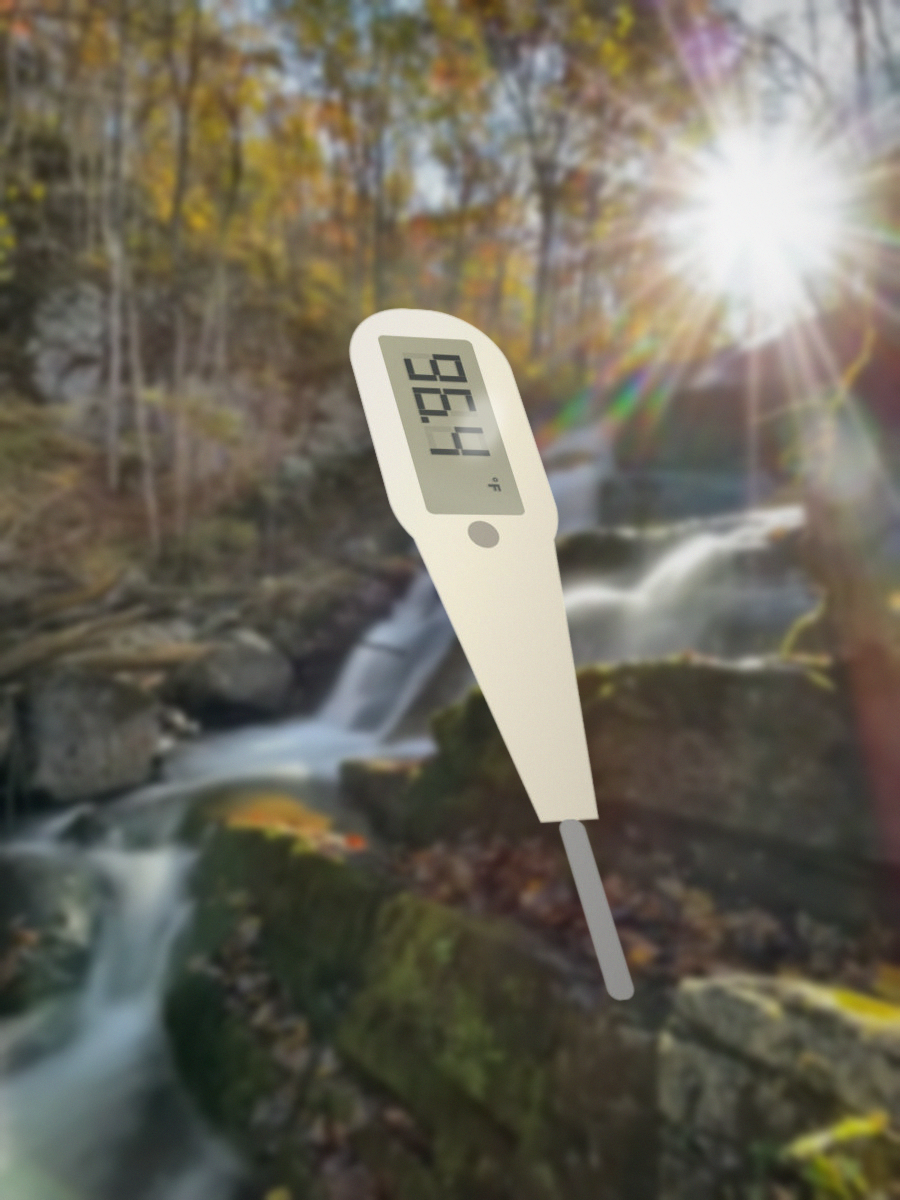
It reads {"value": 96.4, "unit": "°F"}
